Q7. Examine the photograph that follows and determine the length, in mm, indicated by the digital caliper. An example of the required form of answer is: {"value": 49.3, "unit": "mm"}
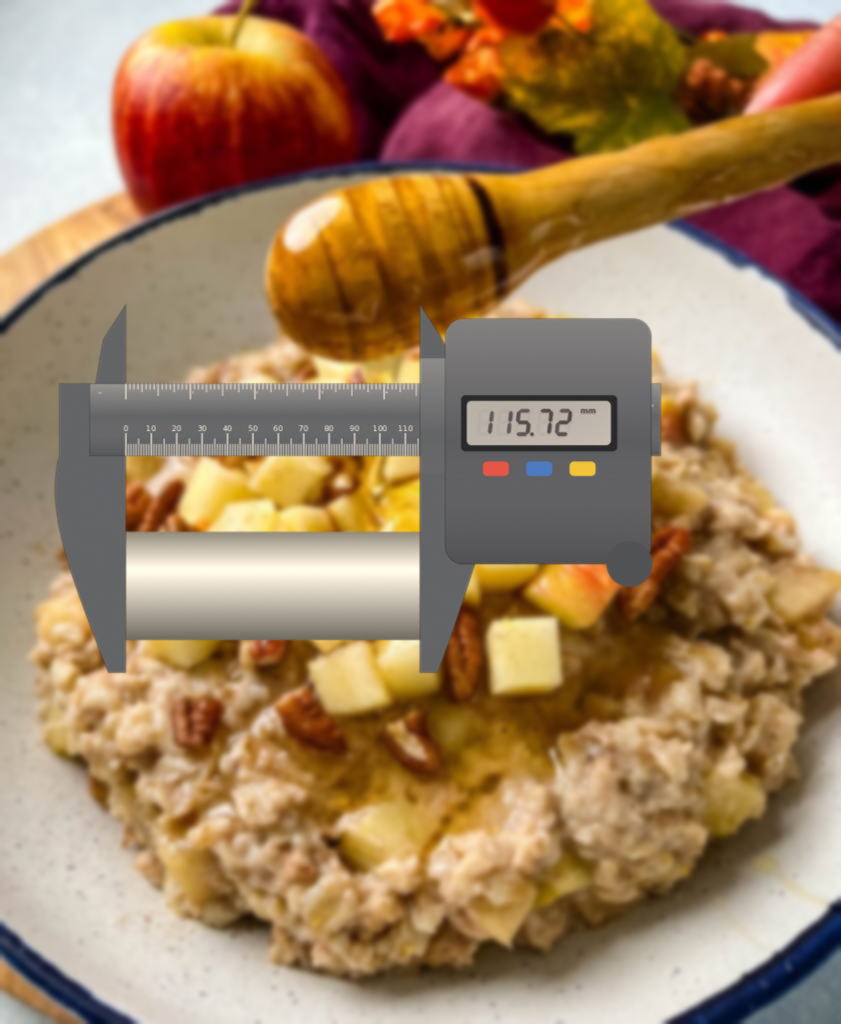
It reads {"value": 115.72, "unit": "mm"}
